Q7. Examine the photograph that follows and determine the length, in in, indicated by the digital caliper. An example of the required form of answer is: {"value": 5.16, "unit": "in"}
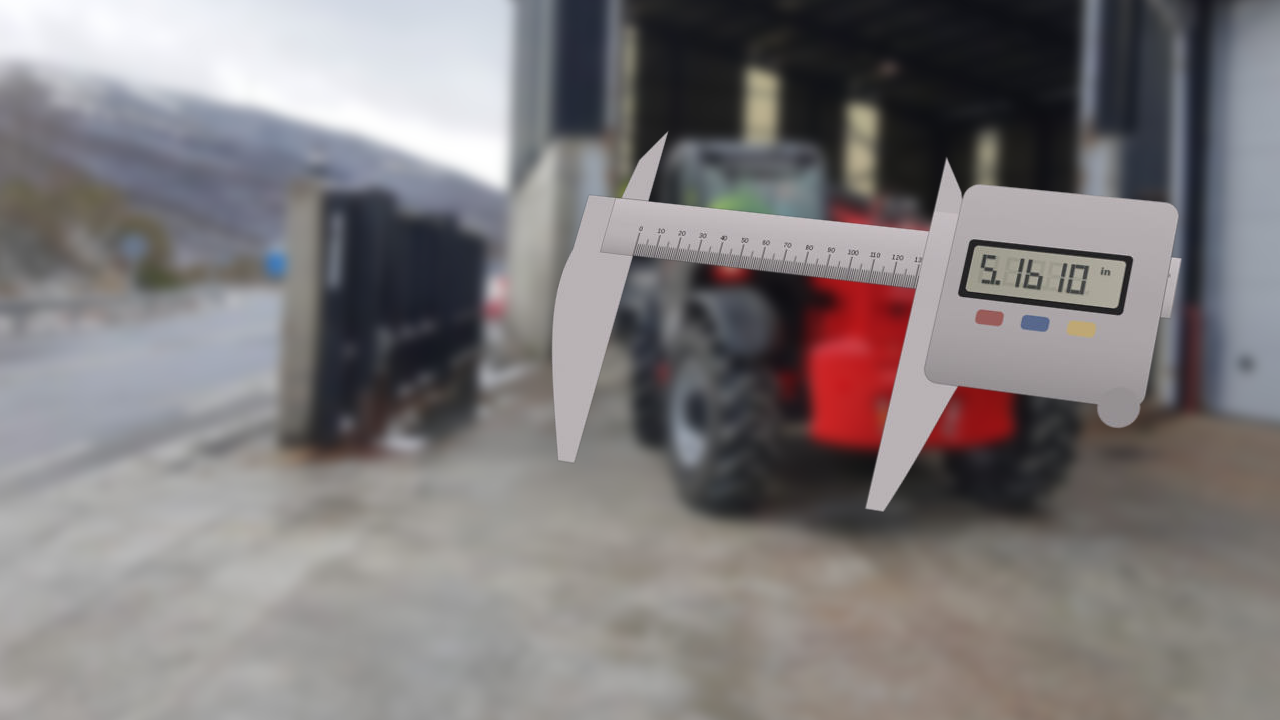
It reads {"value": 5.1610, "unit": "in"}
